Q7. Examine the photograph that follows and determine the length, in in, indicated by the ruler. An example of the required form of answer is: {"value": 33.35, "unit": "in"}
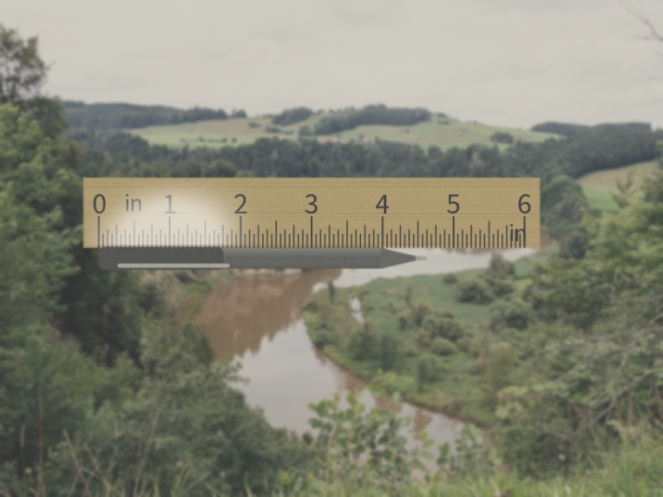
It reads {"value": 4.625, "unit": "in"}
